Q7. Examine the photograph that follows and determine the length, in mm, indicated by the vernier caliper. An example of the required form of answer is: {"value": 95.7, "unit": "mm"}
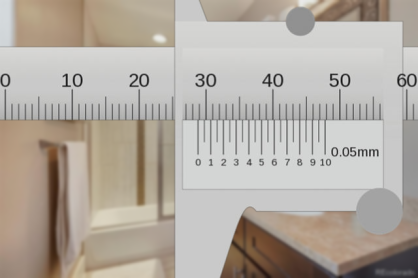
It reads {"value": 28.8, "unit": "mm"}
